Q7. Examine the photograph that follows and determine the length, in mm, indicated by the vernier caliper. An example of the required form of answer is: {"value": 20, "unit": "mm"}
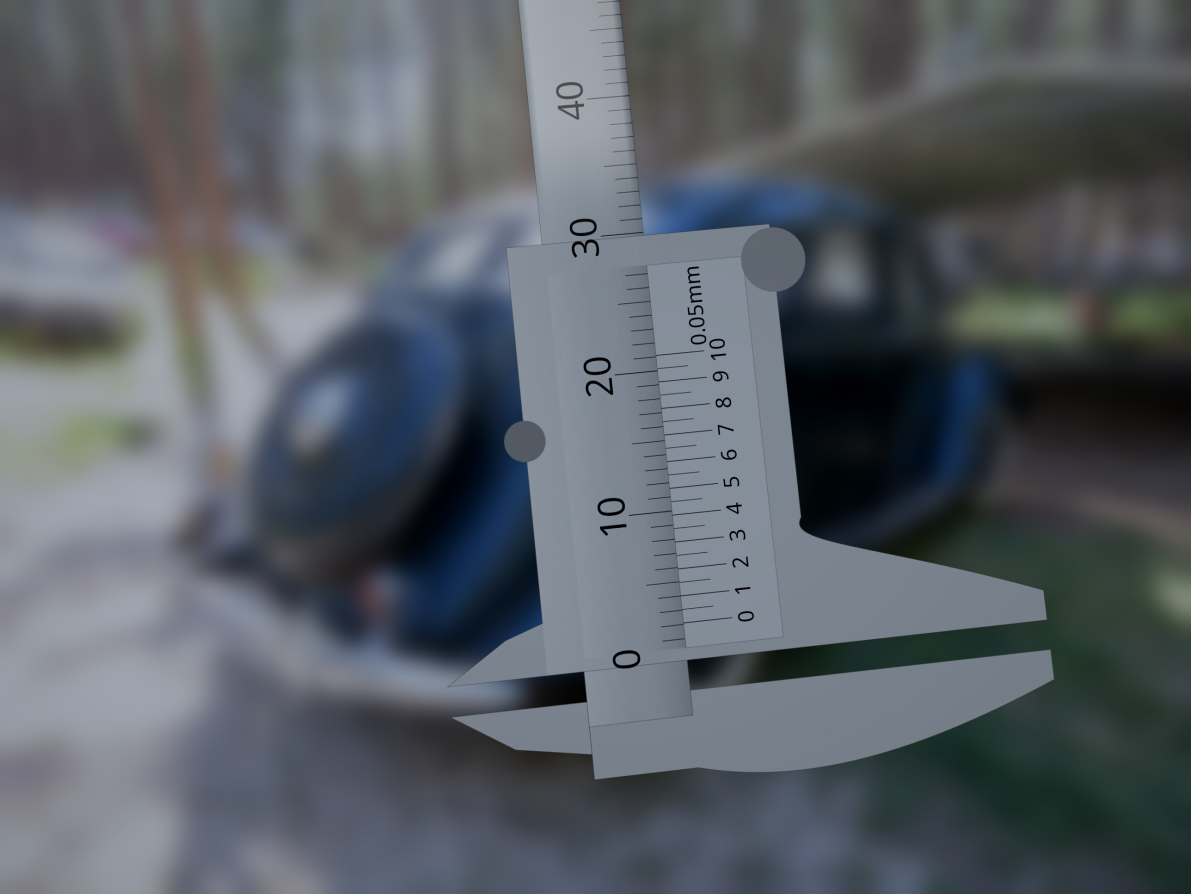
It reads {"value": 2.1, "unit": "mm"}
